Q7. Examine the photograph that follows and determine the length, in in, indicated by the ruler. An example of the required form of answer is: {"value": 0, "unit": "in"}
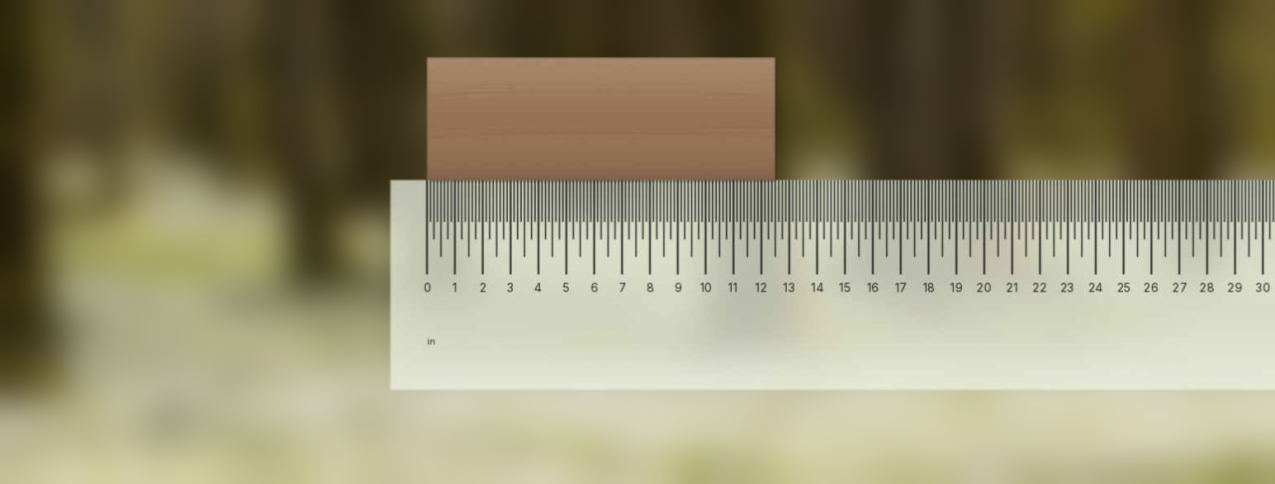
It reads {"value": 12.5, "unit": "in"}
